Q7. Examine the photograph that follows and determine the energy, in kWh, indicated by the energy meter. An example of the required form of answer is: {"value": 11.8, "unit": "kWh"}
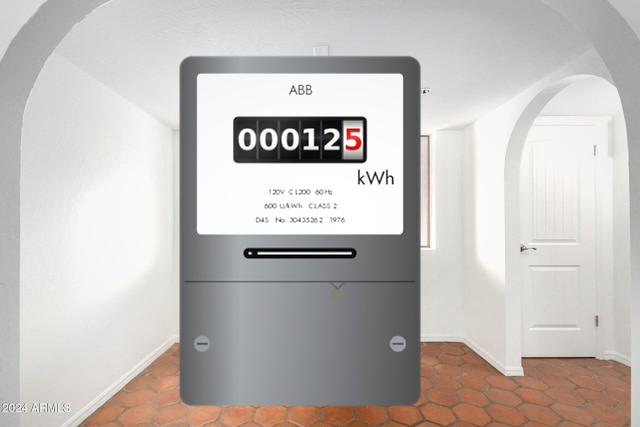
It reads {"value": 12.5, "unit": "kWh"}
